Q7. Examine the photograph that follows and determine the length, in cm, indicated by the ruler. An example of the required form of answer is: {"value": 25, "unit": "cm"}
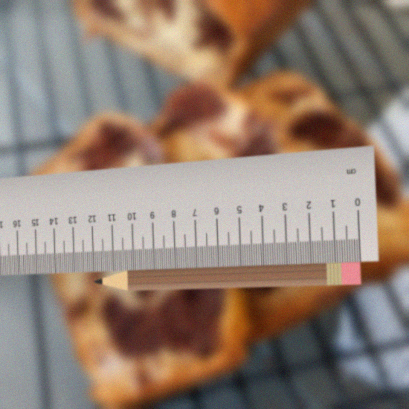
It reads {"value": 12, "unit": "cm"}
